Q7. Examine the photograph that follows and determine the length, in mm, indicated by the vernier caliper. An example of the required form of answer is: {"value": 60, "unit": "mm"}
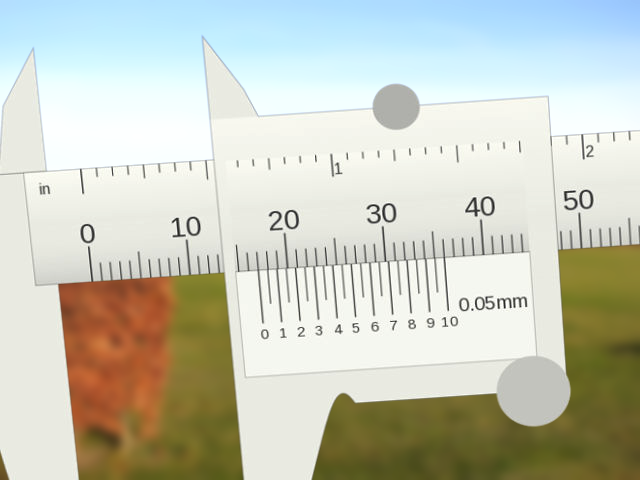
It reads {"value": 17.0, "unit": "mm"}
